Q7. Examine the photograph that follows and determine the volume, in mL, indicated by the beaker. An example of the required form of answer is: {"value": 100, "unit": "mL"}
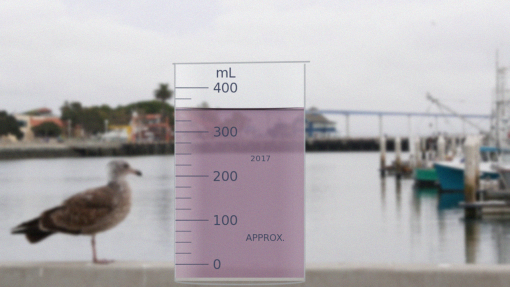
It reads {"value": 350, "unit": "mL"}
